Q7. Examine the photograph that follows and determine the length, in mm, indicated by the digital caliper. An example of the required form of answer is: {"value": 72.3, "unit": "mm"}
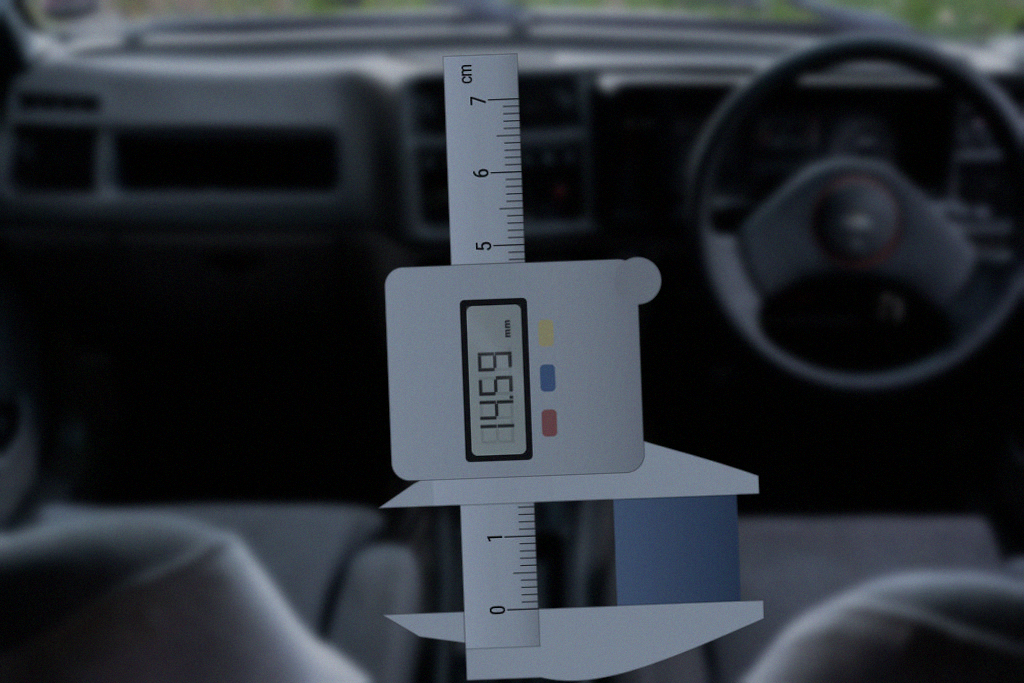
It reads {"value": 14.59, "unit": "mm"}
